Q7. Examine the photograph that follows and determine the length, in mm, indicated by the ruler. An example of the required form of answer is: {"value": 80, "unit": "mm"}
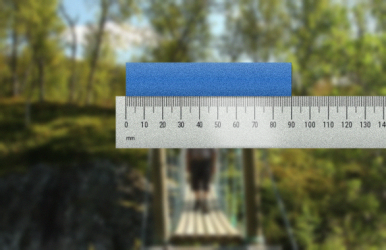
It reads {"value": 90, "unit": "mm"}
